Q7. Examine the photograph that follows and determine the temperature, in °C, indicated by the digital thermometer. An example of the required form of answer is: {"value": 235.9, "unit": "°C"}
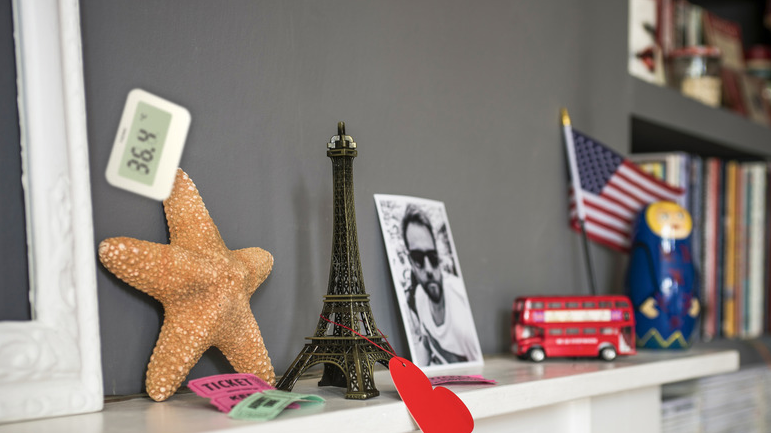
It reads {"value": 36.4, "unit": "°C"}
